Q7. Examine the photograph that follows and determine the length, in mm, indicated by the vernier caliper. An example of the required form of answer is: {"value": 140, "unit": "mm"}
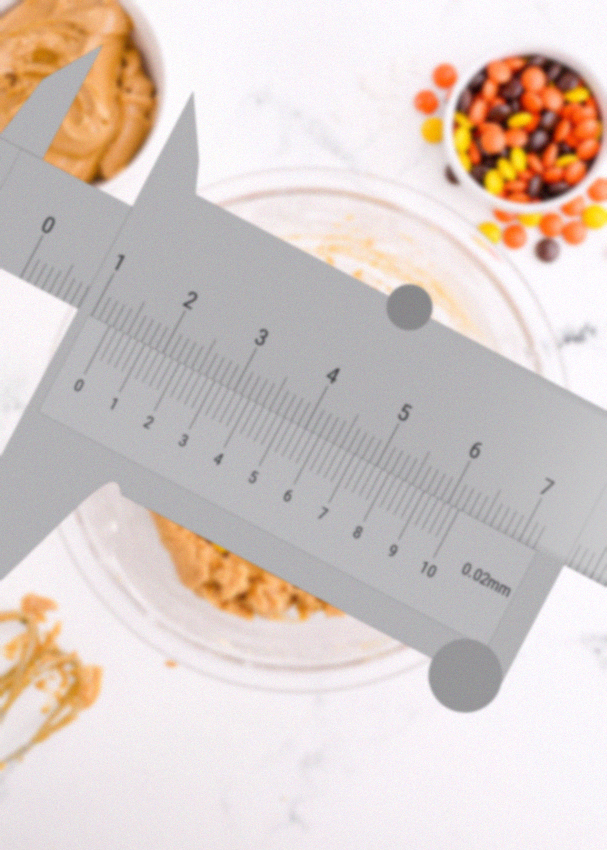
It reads {"value": 12.6, "unit": "mm"}
